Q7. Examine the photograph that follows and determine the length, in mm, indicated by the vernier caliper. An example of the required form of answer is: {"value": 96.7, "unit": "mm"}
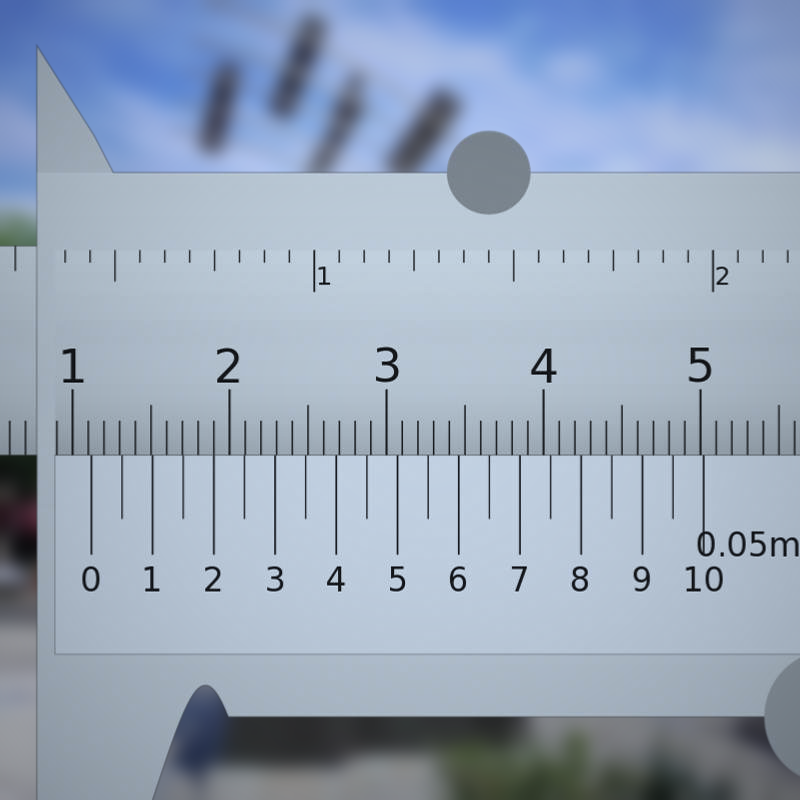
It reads {"value": 11.2, "unit": "mm"}
